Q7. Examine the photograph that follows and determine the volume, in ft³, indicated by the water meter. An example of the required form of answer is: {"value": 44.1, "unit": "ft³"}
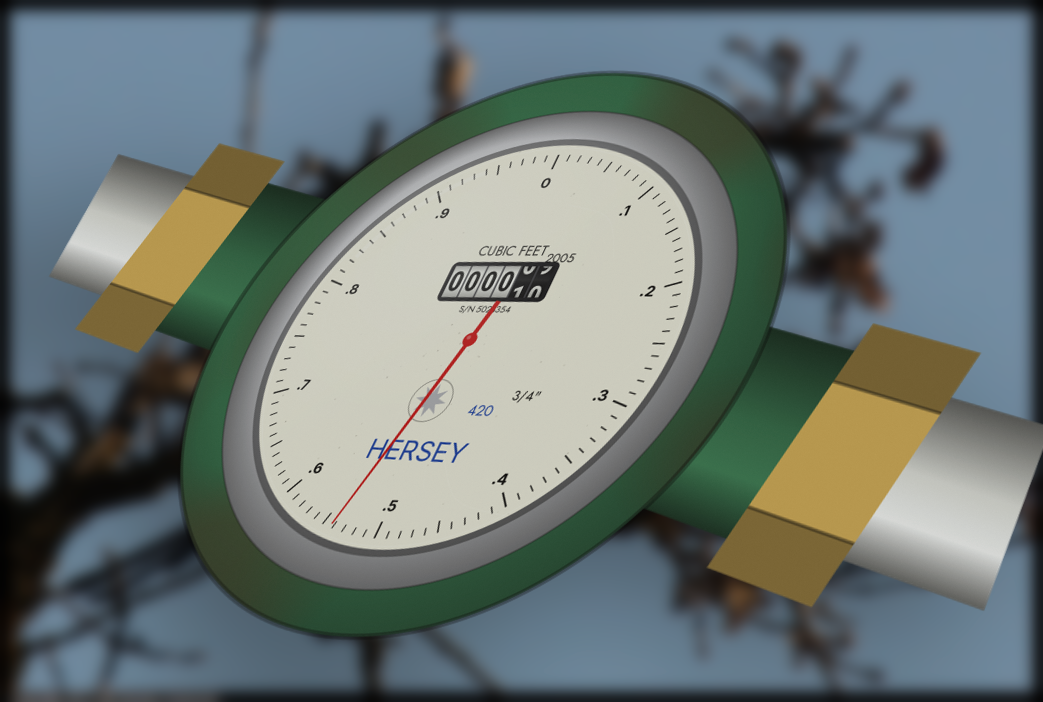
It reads {"value": 9.54, "unit": "ft³"}
